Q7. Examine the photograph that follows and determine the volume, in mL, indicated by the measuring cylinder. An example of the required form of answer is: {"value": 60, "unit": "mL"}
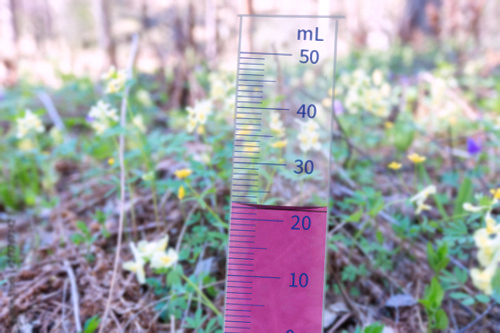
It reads {"value": 22, "unit": "mL"}
